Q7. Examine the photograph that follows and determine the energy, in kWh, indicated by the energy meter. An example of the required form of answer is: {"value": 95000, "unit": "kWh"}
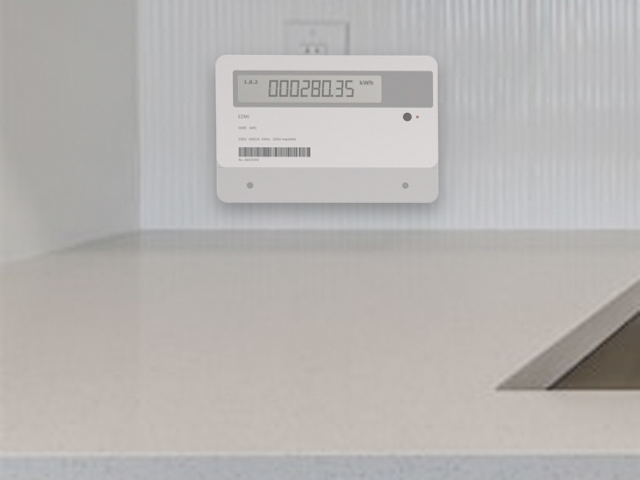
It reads {"value": 280.35, "unit": "kWh"}
